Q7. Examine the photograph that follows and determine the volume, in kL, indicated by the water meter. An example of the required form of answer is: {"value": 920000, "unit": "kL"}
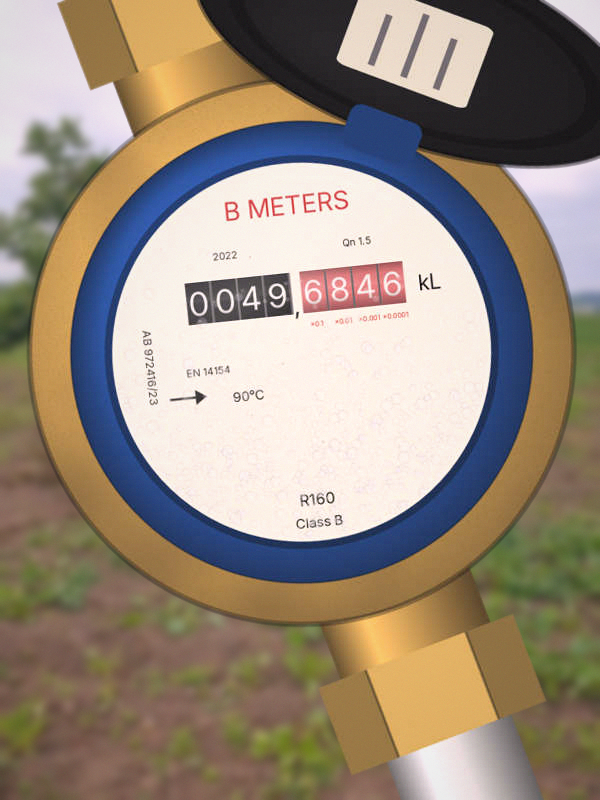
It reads {"value": 49.6846, "unit": "kL"}
